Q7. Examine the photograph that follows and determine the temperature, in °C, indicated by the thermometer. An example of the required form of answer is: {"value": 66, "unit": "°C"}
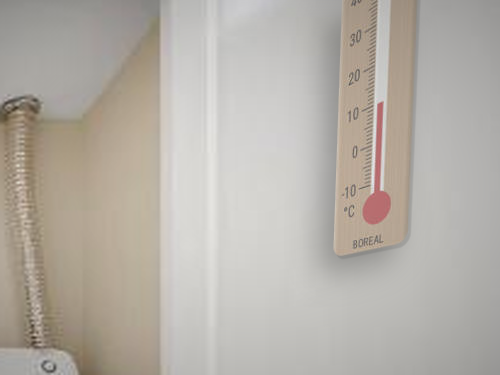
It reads {"value": 10, "unit": "°C"}
